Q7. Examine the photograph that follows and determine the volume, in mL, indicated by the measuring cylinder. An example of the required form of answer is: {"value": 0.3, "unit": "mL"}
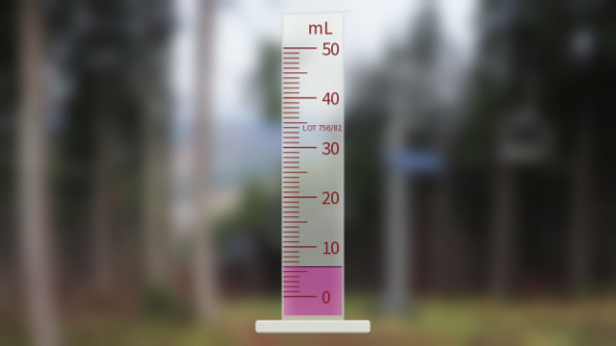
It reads {"value": 6, "unit": "mL"}
